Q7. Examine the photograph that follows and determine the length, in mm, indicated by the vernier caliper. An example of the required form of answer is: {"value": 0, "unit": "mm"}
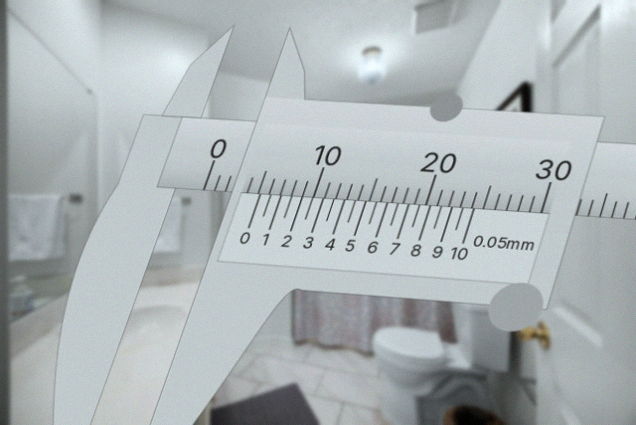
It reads {"value": 5.2, "unit": "mm"}
